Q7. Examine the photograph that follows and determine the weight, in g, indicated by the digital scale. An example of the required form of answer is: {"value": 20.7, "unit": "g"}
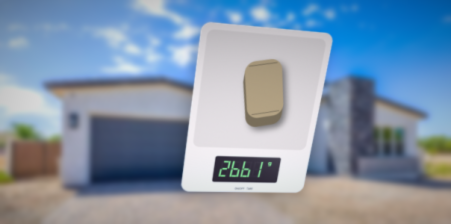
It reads {"value": 2661, "unit": "g"}
